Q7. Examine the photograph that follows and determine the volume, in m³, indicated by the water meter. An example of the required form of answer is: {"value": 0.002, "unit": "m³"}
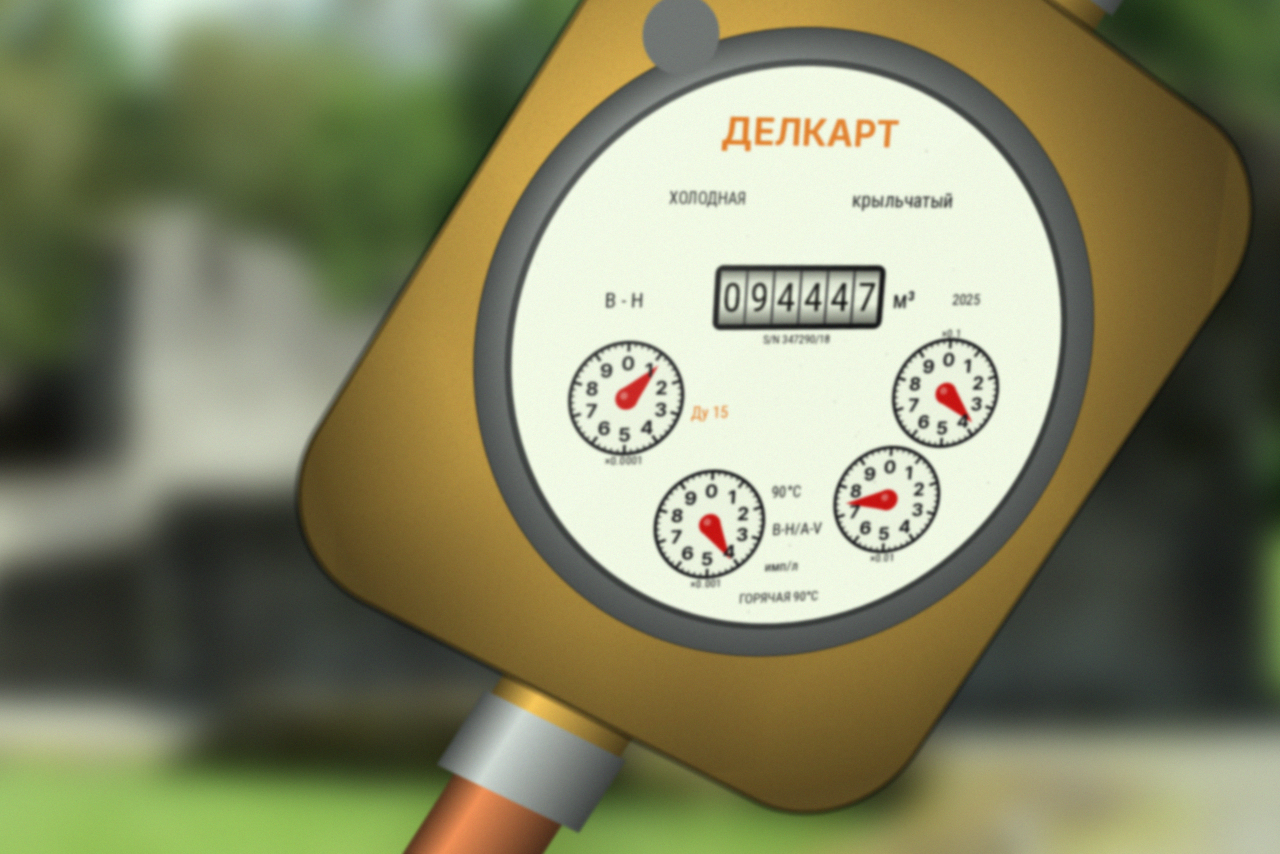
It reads {"value": 94447.3741, "unit": "m³"}
